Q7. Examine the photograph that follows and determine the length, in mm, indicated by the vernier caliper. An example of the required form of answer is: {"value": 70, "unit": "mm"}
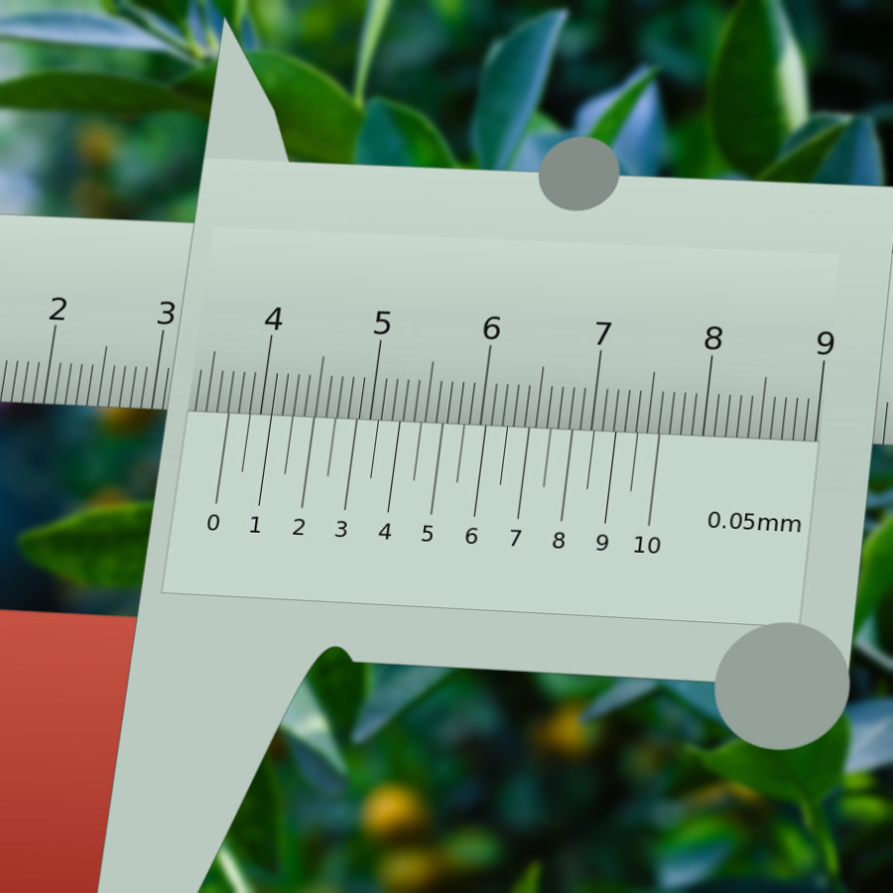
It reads {"value": 37.1, "unit": "mm"}
